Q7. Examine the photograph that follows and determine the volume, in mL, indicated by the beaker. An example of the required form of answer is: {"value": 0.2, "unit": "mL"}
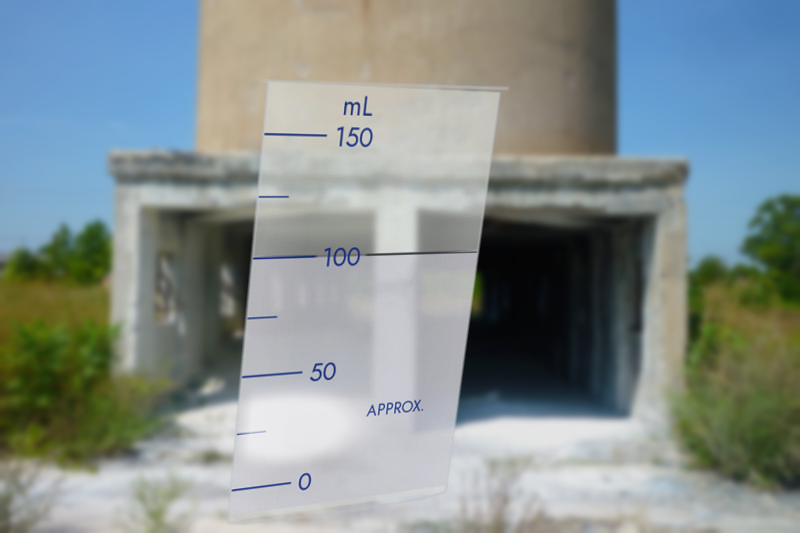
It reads {"value": 100, "unit": "mL"}
